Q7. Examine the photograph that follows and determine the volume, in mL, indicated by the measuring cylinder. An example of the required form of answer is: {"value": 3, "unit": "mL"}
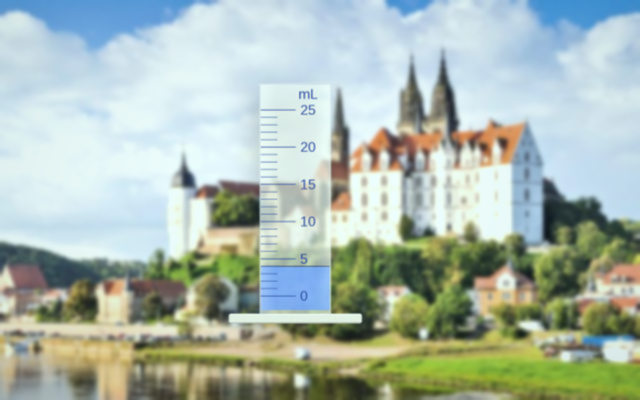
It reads {"value": 4, "unit": "mL"}
